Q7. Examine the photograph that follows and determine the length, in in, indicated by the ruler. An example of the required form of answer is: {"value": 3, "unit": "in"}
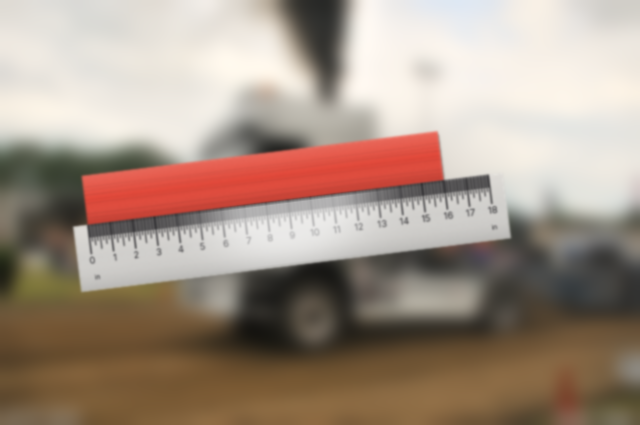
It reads {"value": 16, "unit": "in"}
